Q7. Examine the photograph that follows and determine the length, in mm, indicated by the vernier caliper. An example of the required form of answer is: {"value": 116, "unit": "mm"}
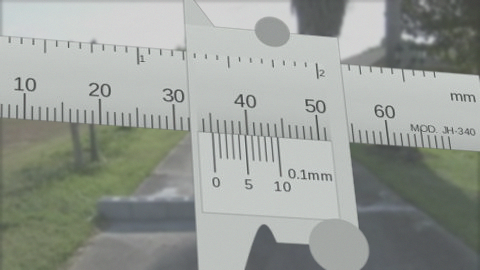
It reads {"value": 35.2, "unit": "mm"}
